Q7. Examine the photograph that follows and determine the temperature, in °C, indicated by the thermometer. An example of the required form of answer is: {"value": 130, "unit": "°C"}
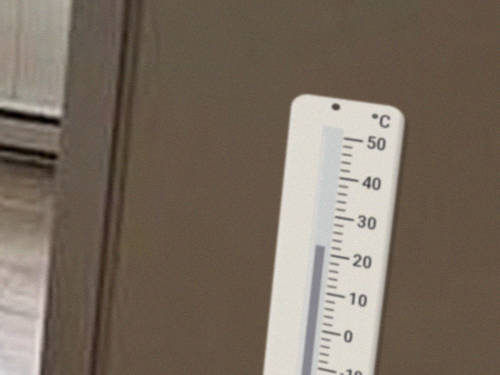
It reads {"value": 22, "unit": "°C"}
